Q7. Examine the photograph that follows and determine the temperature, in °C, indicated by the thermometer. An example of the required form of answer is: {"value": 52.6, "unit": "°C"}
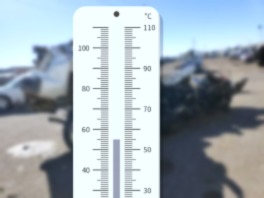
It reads {"value": 55, "unit": "°C"}
